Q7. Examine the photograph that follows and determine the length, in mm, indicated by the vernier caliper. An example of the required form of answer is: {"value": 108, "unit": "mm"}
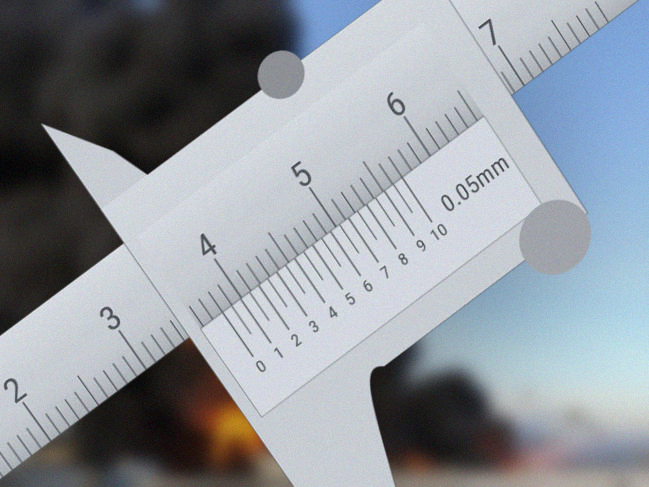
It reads {"value": 38.0, "unit": "mm"}
